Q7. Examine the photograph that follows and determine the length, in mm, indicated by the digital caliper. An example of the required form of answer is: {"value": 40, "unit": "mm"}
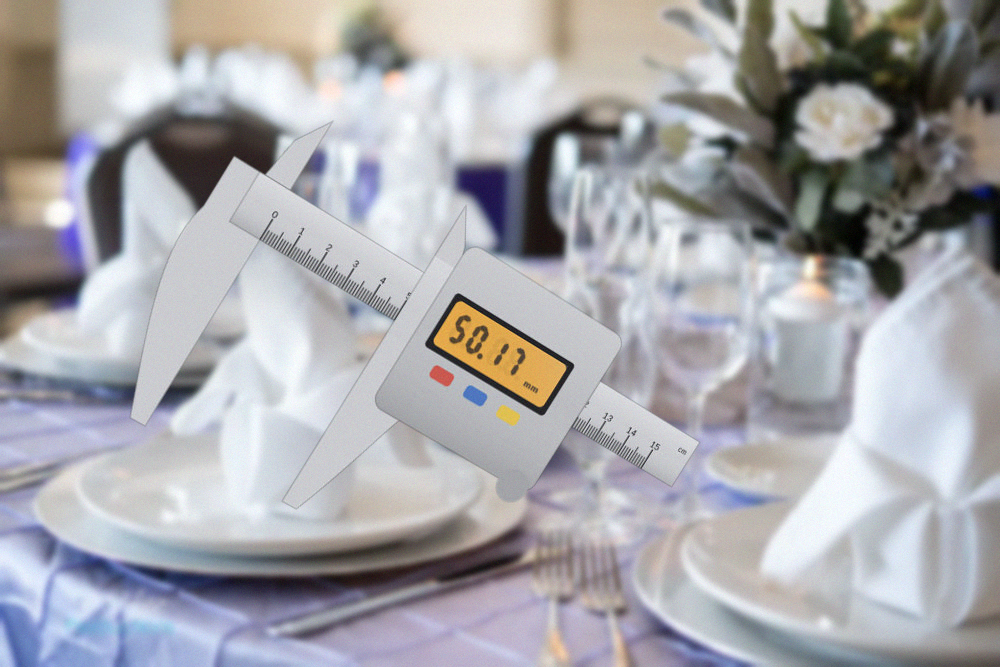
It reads {"value": 50.17, "unit": "mm"}
